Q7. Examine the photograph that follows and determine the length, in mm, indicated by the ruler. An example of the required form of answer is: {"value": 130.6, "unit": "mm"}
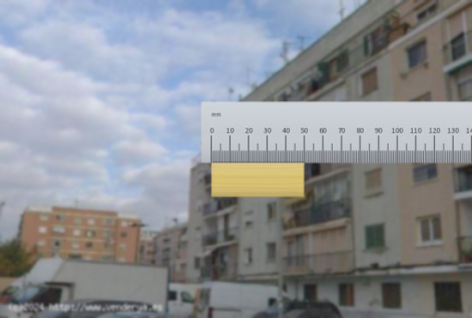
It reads {"value": 50, "unit": "mm"}
